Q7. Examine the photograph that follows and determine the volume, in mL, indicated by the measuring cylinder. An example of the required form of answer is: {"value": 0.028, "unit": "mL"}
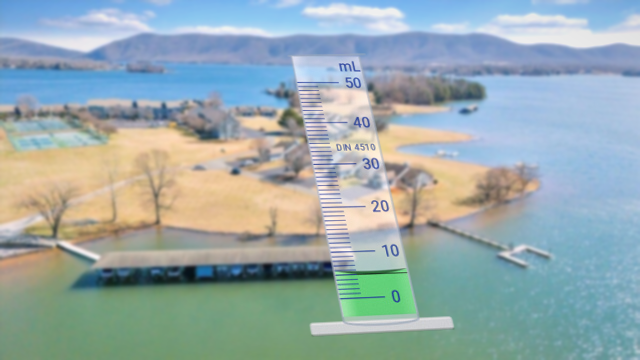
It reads {"value": 5, "unit": "mL"}
